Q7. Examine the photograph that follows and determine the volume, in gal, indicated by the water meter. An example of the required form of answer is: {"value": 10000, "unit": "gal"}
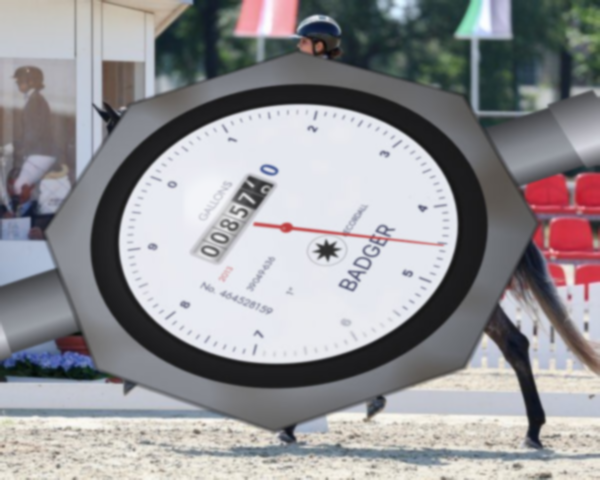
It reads {"value": 85774.5, "unit": "gal"}
